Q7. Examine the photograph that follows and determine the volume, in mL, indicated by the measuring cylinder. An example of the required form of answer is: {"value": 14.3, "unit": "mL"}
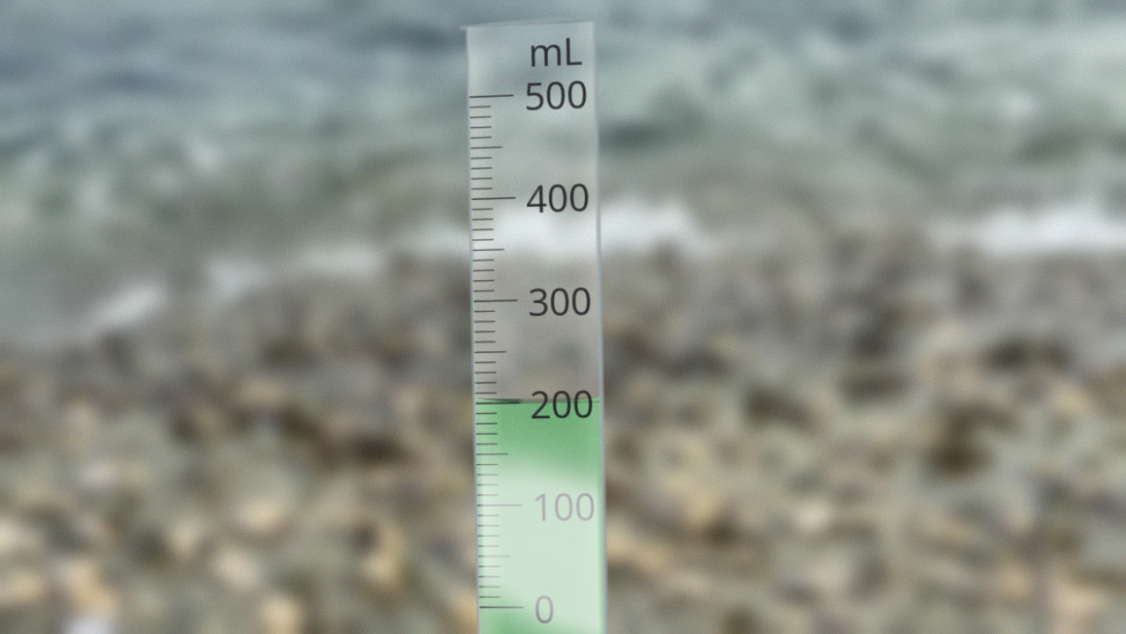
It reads {"value": 200, "unit": "mL"}
